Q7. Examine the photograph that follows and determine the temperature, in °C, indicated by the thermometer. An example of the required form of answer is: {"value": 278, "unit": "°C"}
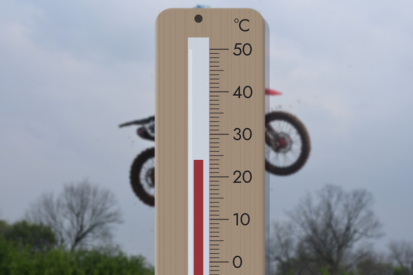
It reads {"value": 24, "unit": "°C"}
